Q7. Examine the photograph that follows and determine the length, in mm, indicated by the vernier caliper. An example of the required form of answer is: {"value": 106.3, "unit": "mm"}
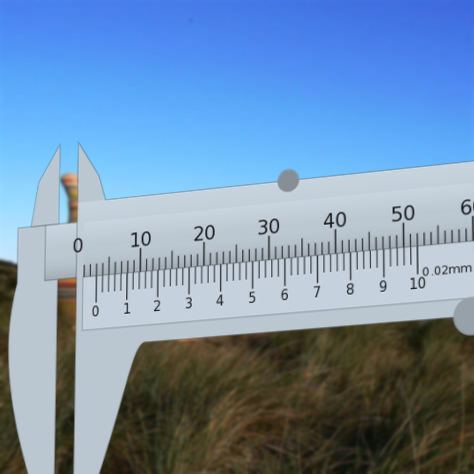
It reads {"value": 3.0, "unit": "mm"}
